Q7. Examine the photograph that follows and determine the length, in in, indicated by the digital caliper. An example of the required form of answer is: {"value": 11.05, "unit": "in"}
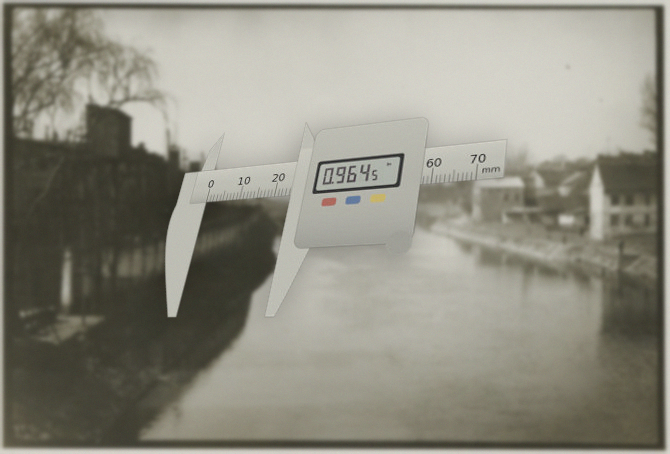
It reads {"value": 0.9645, "unit": "in"}
